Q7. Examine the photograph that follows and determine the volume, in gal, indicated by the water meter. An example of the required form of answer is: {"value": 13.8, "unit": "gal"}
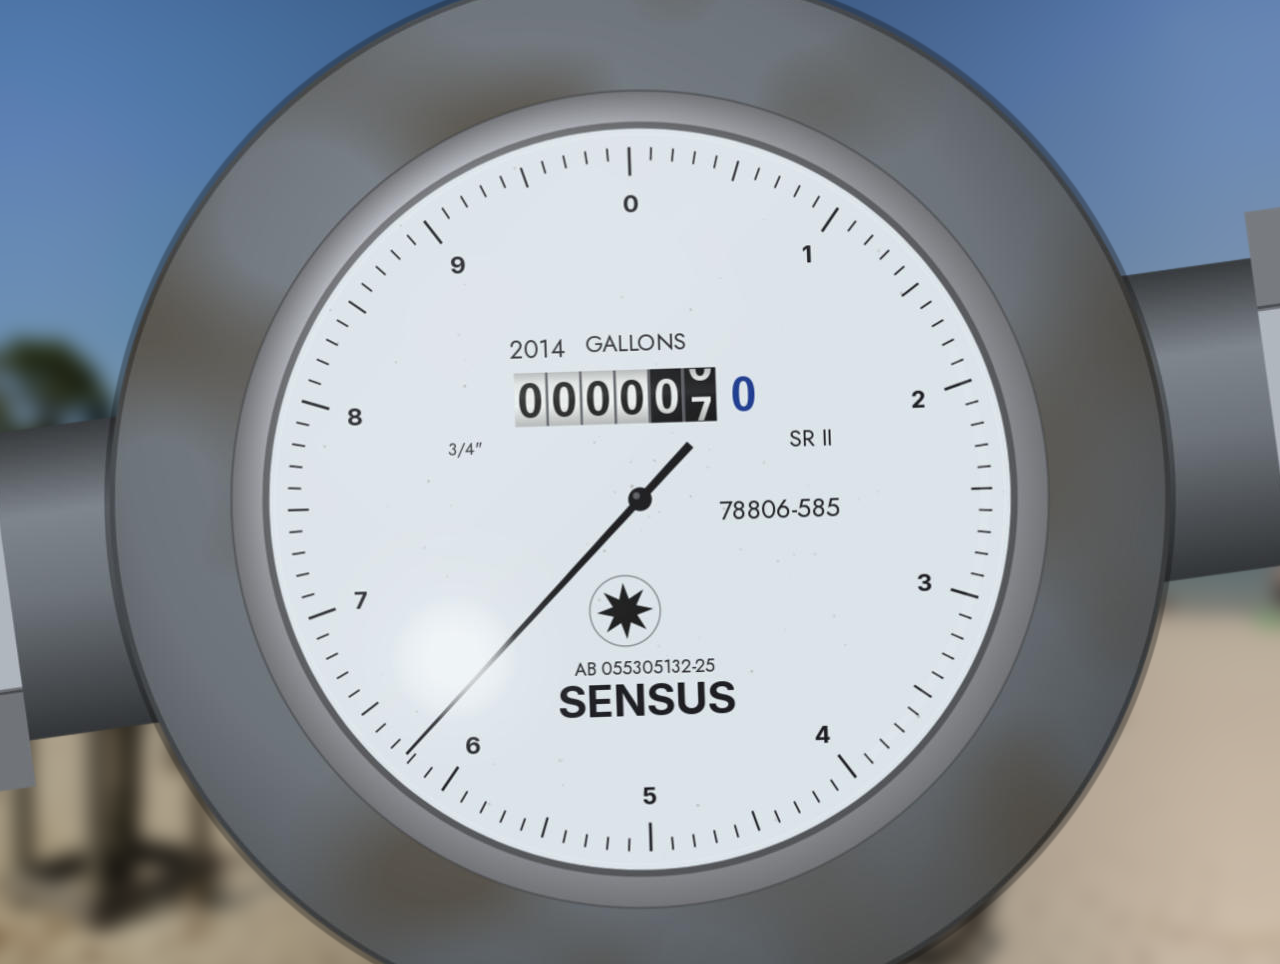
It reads {"value": 66.2, "unit": "gal"}
